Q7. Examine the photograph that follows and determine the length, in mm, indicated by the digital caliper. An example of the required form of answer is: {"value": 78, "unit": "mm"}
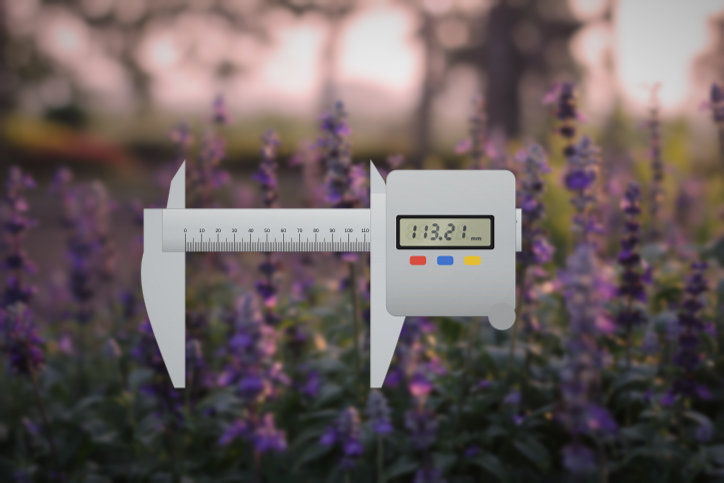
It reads {"value": 113.21, "unit": "mm"}
